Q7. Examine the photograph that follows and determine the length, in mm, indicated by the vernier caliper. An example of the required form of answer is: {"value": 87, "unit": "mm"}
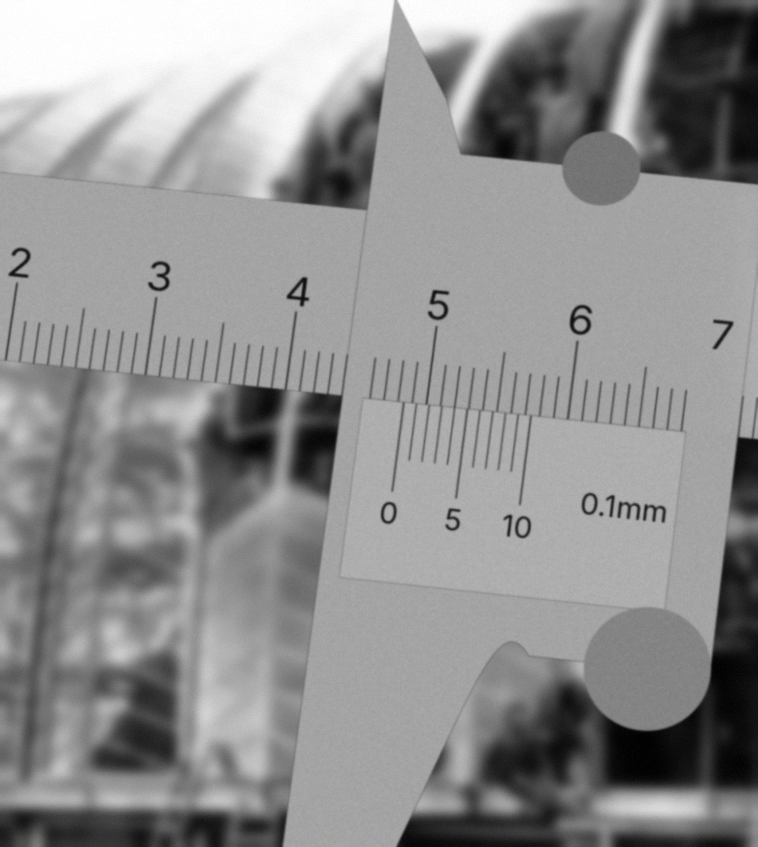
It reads {"value": 48.4, "unit": "mm"}
